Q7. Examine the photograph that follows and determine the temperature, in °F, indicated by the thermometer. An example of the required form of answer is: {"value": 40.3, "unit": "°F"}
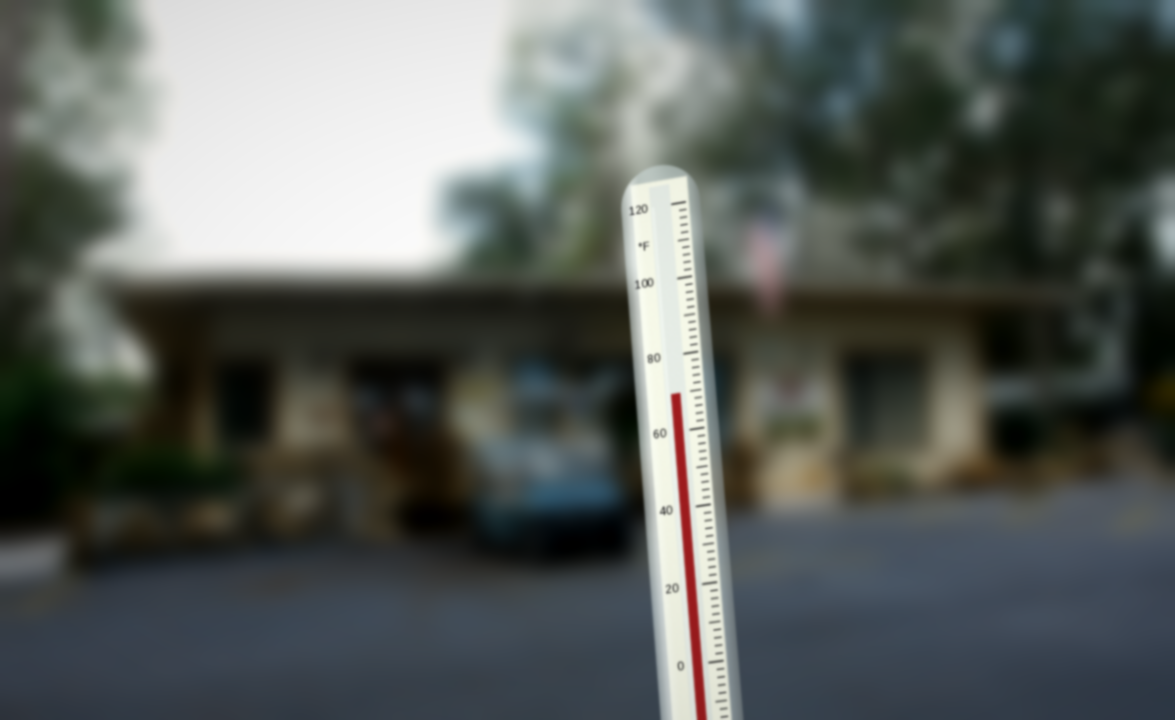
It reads {"value": 70, "unit": "°F"}
